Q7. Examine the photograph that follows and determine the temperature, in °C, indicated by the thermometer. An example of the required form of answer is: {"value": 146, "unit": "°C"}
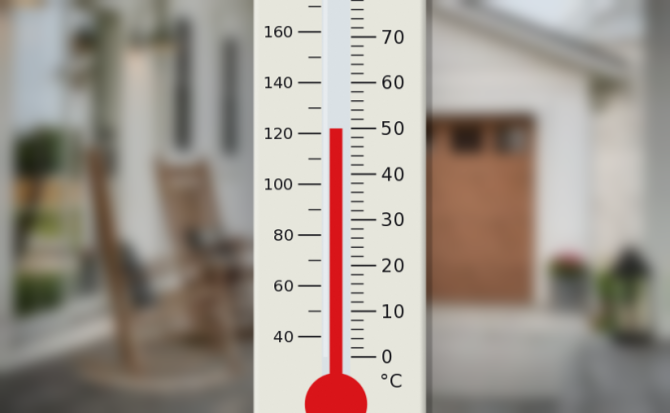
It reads {"value": 50, "unit": "°C"}
